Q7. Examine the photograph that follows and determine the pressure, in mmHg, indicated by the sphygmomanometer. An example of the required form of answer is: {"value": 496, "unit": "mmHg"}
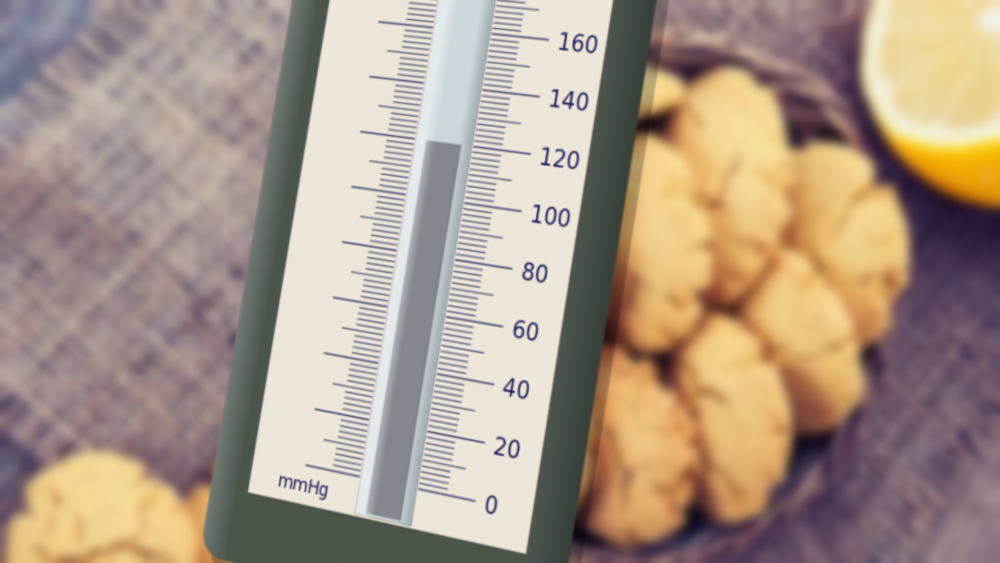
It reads {"value": 120, "unit": "mmHg"}
